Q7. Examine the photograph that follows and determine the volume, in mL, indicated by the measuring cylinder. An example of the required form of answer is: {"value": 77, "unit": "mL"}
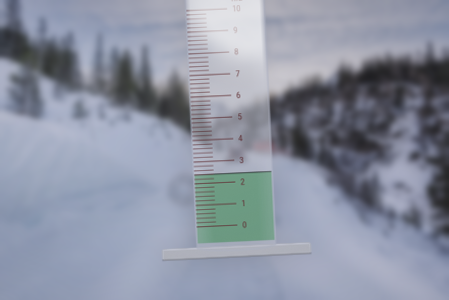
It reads {"value": 2.4, "unit": "mL"}
